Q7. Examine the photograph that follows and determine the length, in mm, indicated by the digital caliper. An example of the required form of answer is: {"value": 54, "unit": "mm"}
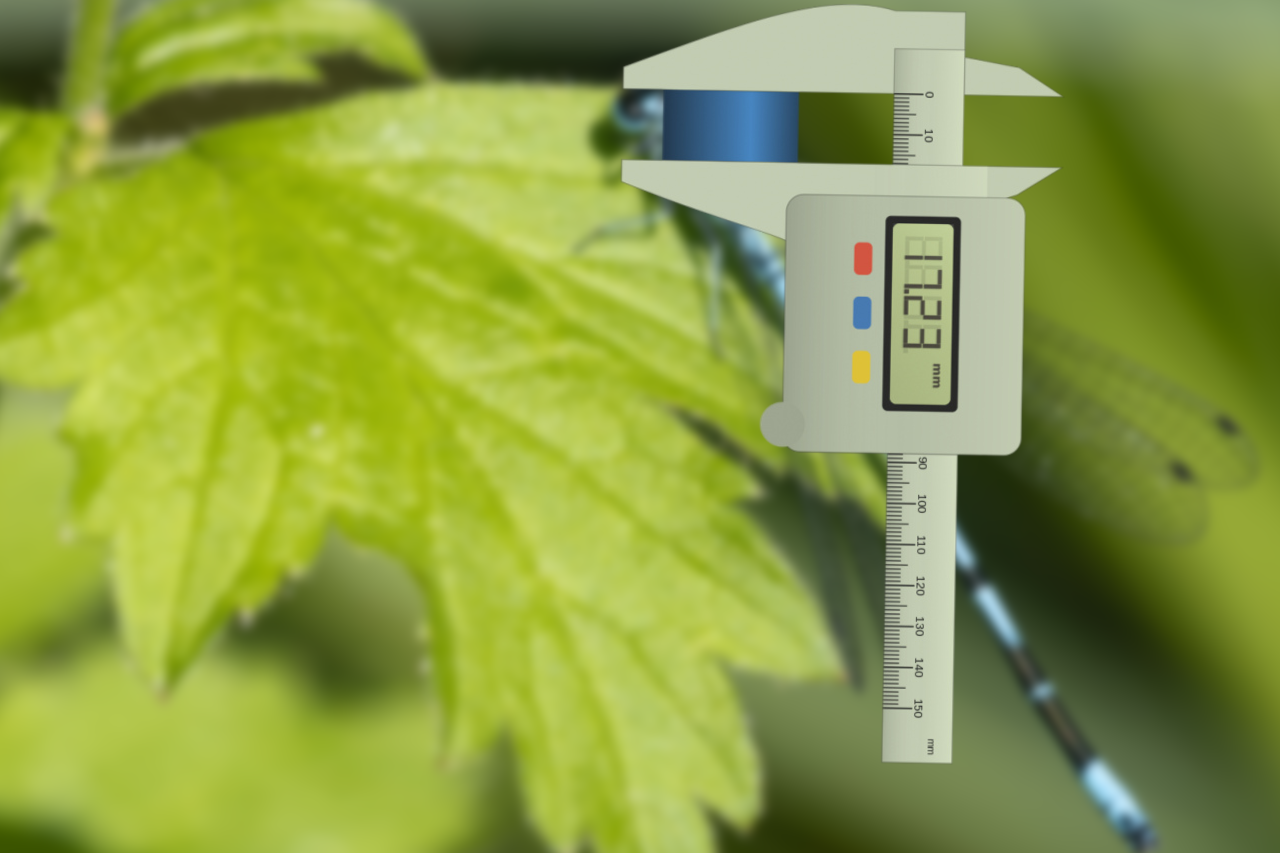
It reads {"value": 17.23, "unit": "mm"}
